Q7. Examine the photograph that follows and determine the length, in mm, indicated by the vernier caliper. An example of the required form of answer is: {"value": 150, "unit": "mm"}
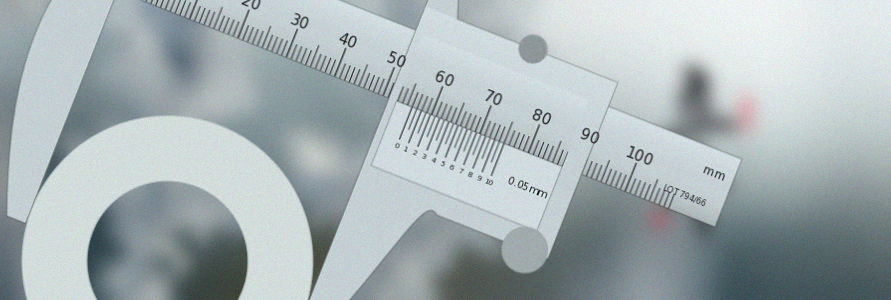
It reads {"value": 56.0, "unit": "mm"}
